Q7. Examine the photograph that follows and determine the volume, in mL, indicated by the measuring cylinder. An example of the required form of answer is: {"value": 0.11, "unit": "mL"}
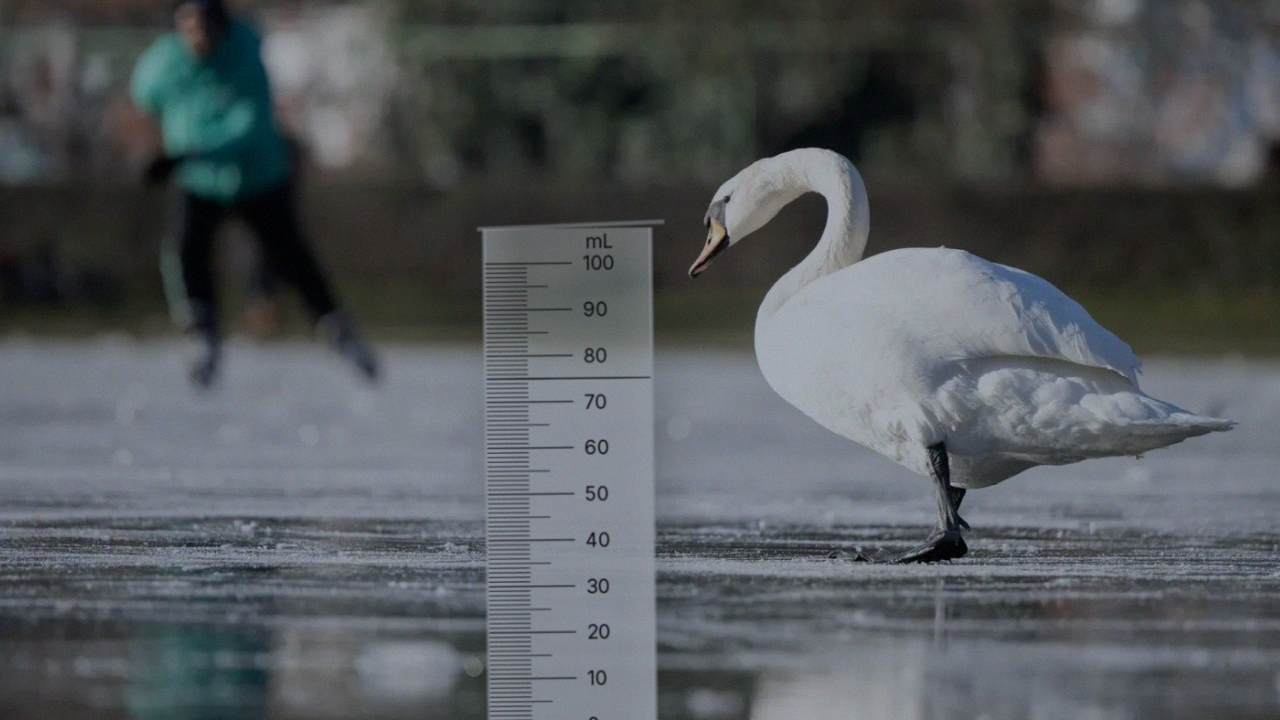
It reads {"value": 75, "unit": "mL"}
